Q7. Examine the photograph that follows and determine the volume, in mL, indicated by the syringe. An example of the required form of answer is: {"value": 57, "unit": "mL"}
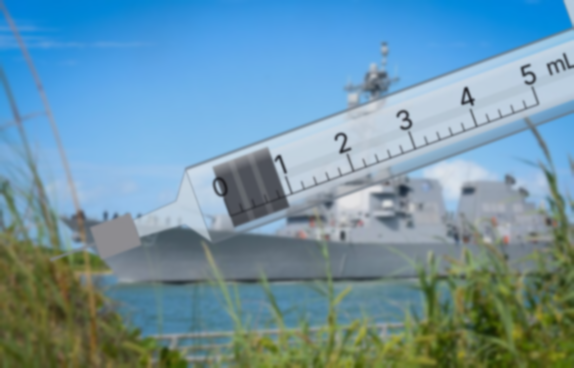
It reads {"value": 0, "unit": "mL"}
